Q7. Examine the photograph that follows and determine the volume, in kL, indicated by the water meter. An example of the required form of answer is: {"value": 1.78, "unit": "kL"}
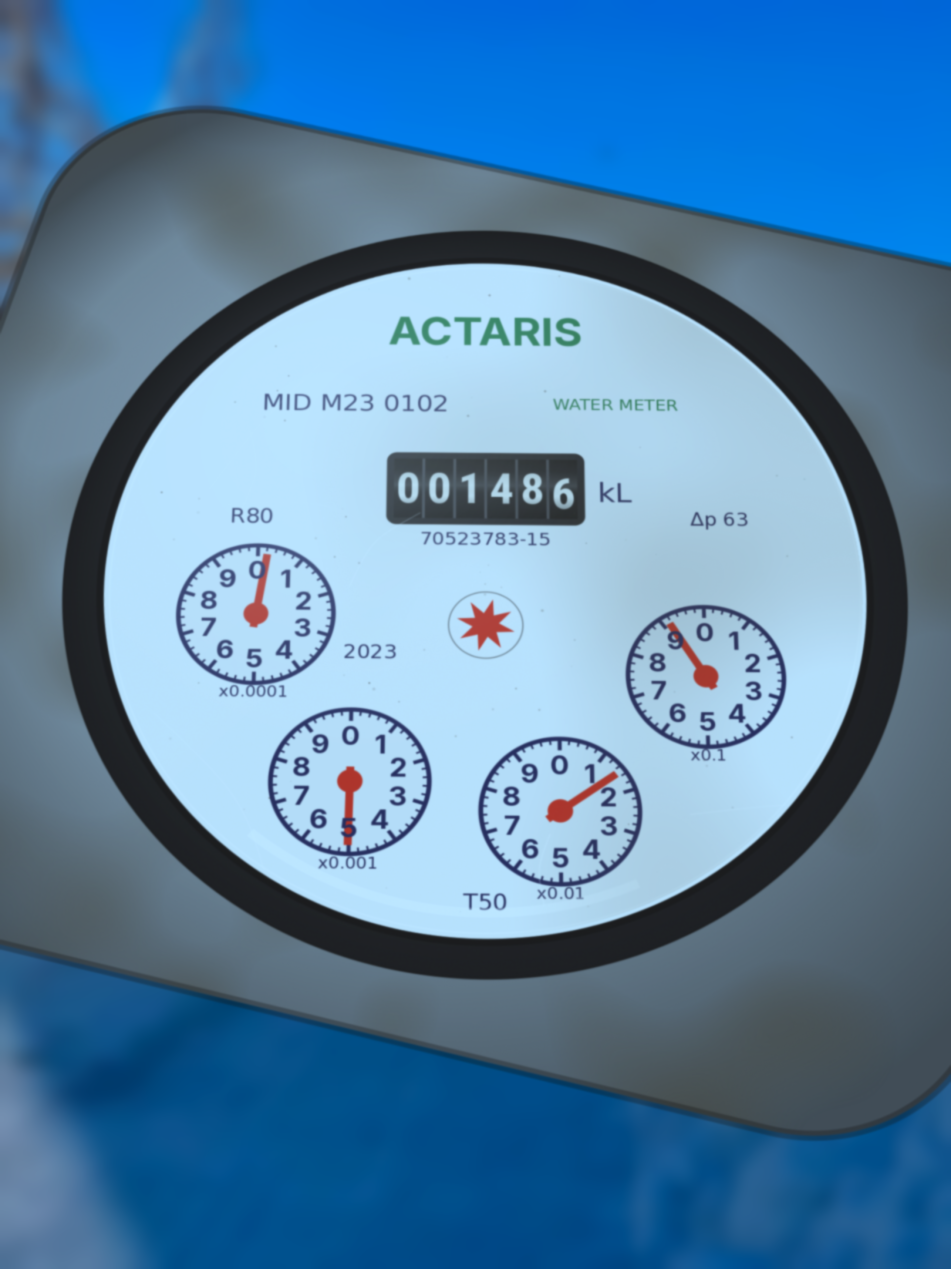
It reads {"value": 1485.9150, "unit": "kL"}
